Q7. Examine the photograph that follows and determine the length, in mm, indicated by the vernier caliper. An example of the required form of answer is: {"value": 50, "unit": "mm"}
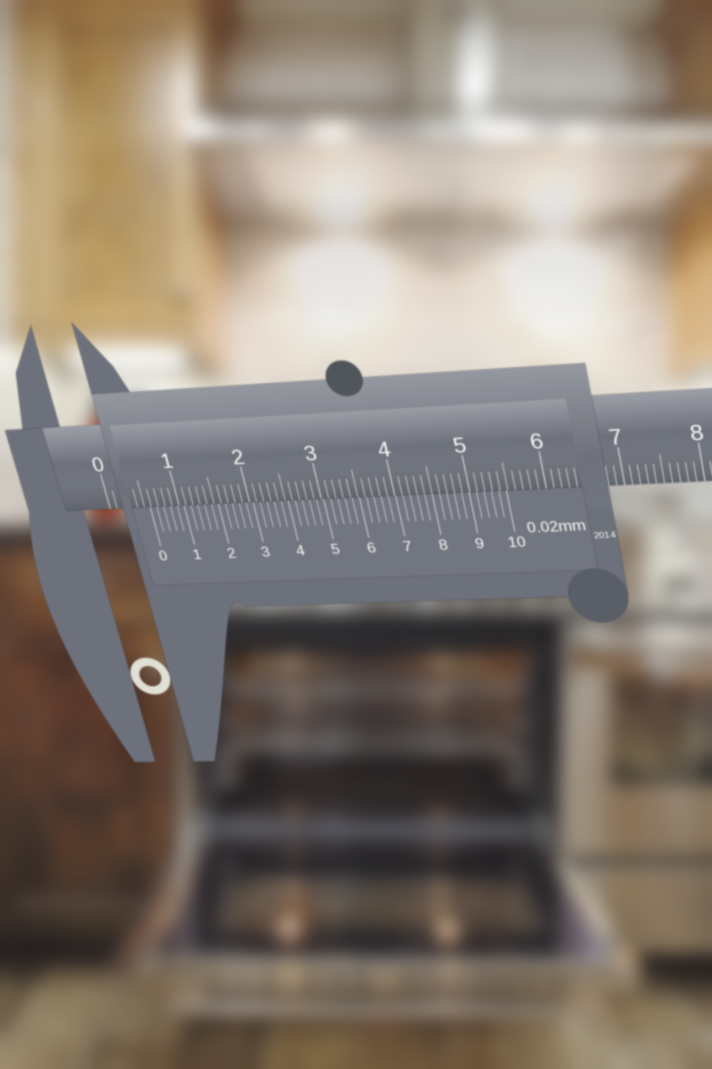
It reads {"value": 5.8, "unit": "mm"}
